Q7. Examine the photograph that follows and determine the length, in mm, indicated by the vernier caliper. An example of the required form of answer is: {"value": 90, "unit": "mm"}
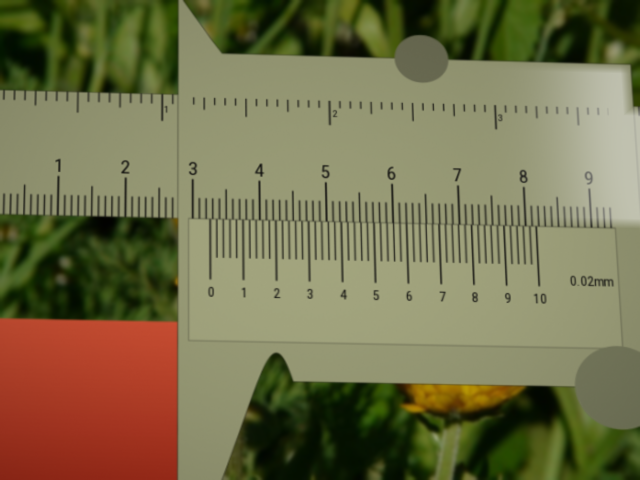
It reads {"value": 32.6, "unit": "mm"}
